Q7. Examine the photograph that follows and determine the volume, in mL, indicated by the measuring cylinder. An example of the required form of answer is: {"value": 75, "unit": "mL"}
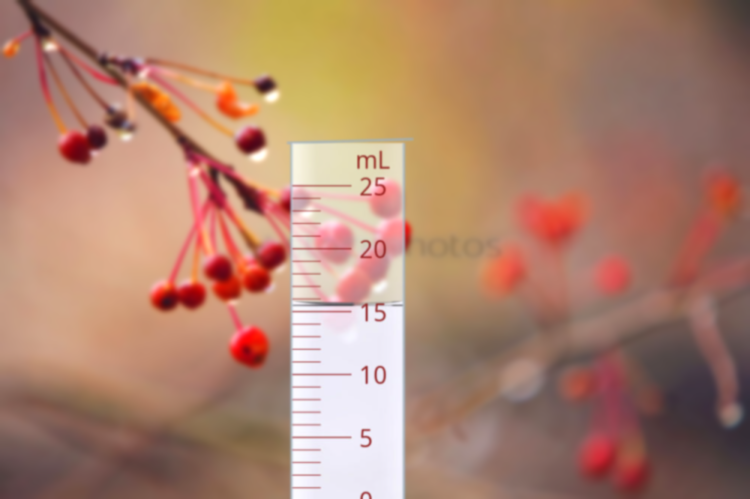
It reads {"value": 15.5, "unit": "mL"}
